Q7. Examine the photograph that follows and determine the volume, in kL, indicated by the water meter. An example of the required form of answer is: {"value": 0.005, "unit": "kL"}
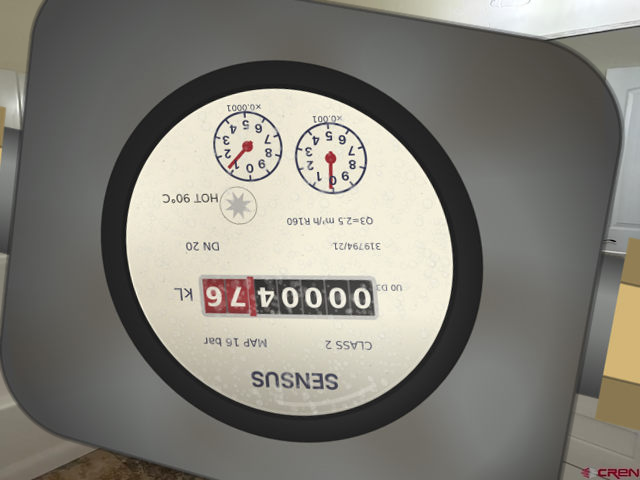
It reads {"value": 4.7601, "unit": "kL"}
